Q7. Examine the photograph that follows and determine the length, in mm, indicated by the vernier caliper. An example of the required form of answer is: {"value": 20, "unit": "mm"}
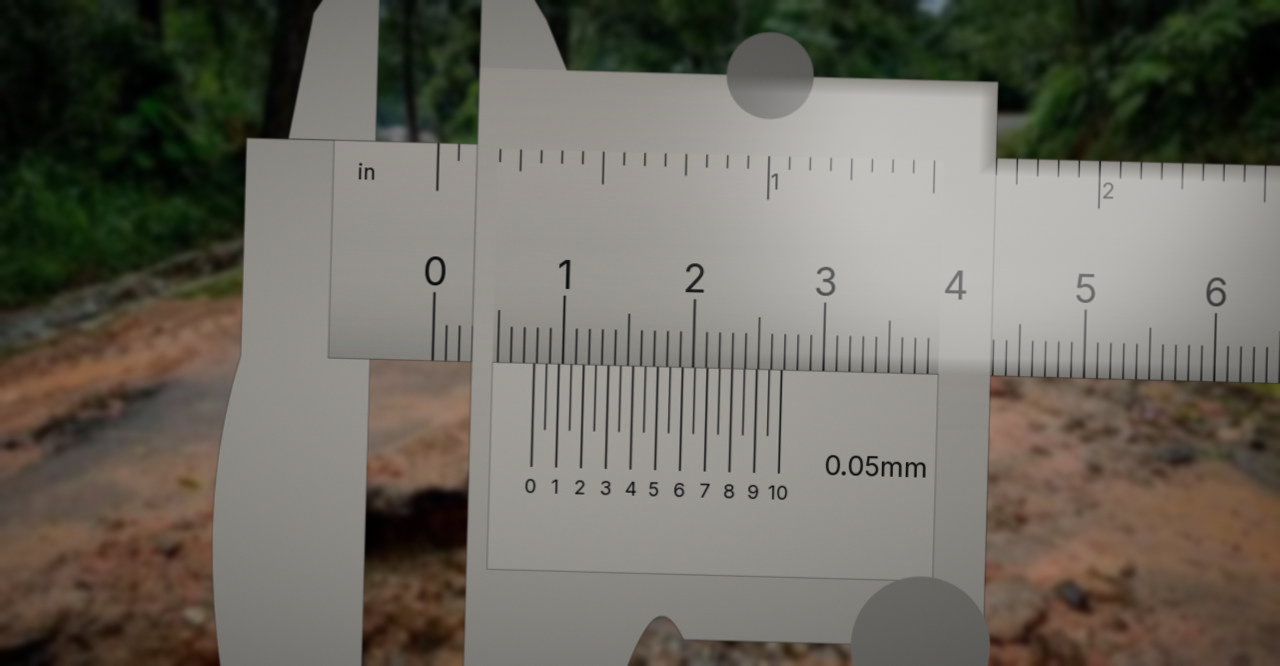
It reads {"value": 7.8, "unit": "mm"}
